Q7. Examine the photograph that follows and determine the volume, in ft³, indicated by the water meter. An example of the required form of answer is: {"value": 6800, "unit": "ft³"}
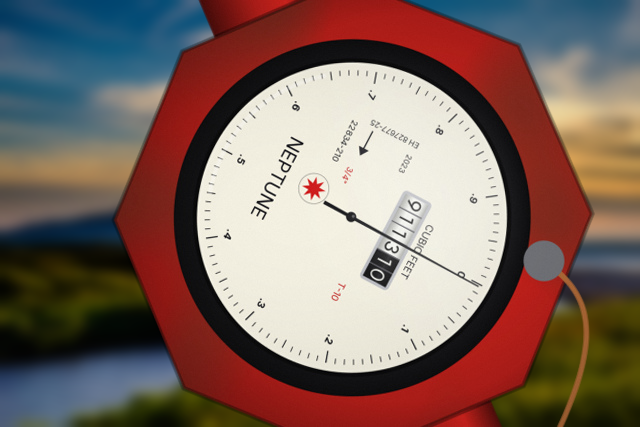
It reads {"value": 911310.00, "unit": "ft³"}
